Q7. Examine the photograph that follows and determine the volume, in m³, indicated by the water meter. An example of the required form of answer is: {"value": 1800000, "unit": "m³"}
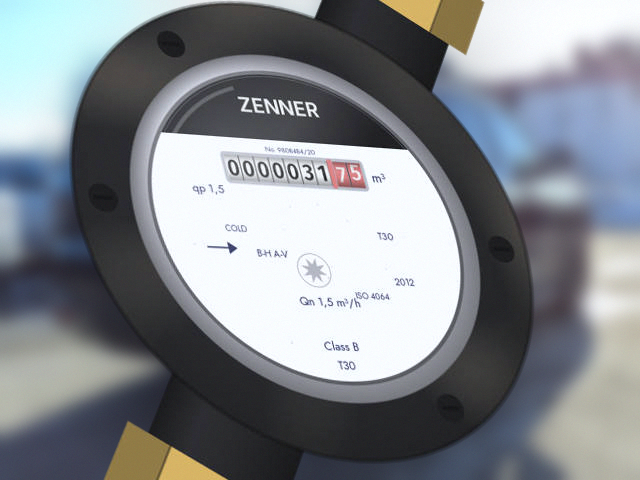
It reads {"value": 31.75, "unit": "m³"}
